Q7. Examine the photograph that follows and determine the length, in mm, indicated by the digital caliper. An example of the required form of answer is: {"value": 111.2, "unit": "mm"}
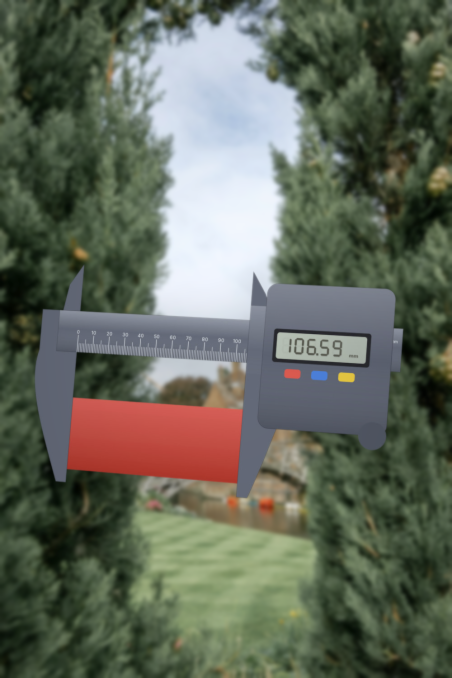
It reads {"value": 106.59, "unit": "mm"}
